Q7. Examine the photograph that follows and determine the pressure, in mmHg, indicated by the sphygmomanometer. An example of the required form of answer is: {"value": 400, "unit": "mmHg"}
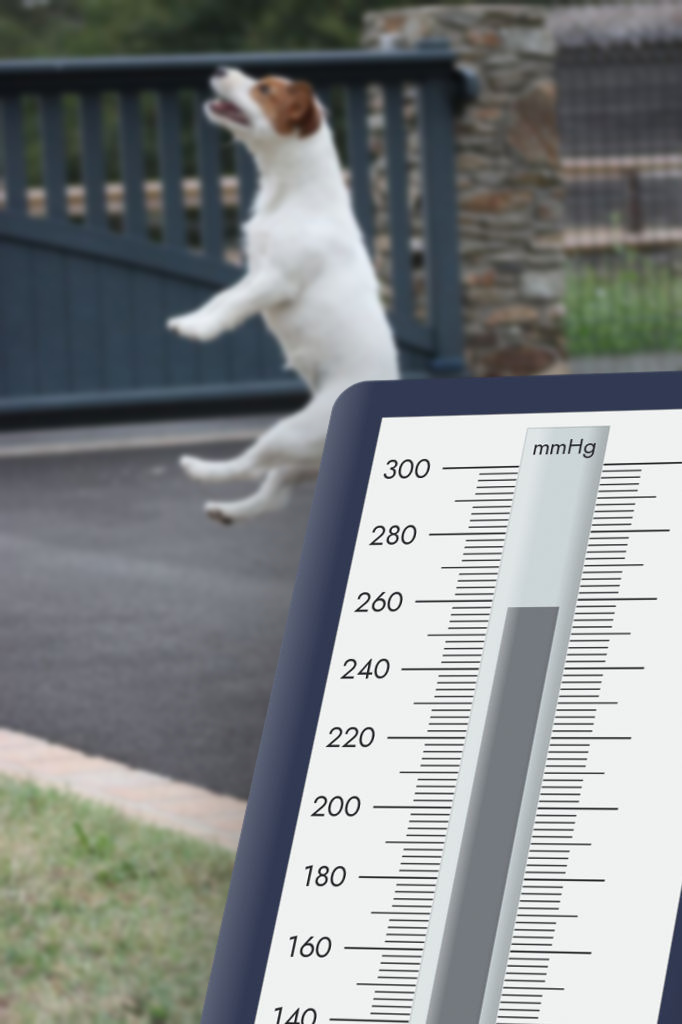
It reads {"value": 258, "unit": "mmHg"}
